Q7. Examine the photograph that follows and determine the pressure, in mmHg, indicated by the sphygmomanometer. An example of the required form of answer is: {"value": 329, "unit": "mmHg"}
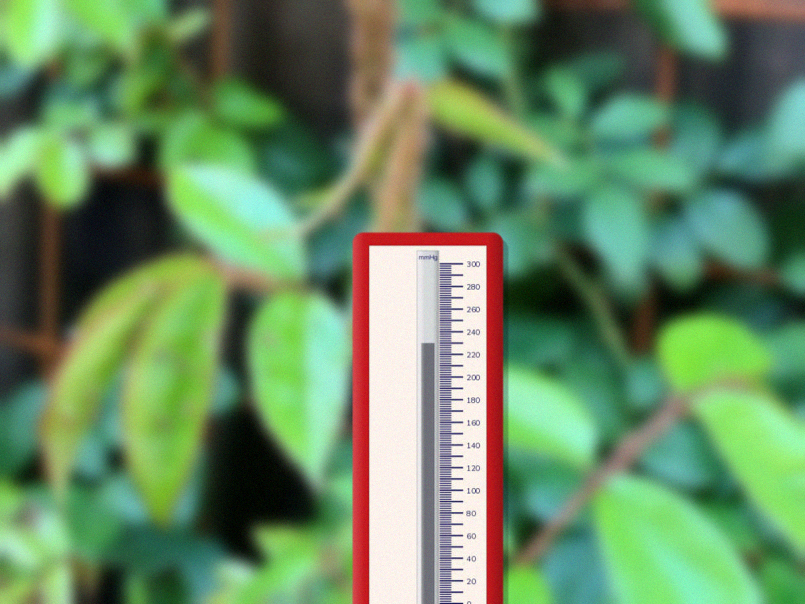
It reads {"value": 230, "unit": "mmHg"}
